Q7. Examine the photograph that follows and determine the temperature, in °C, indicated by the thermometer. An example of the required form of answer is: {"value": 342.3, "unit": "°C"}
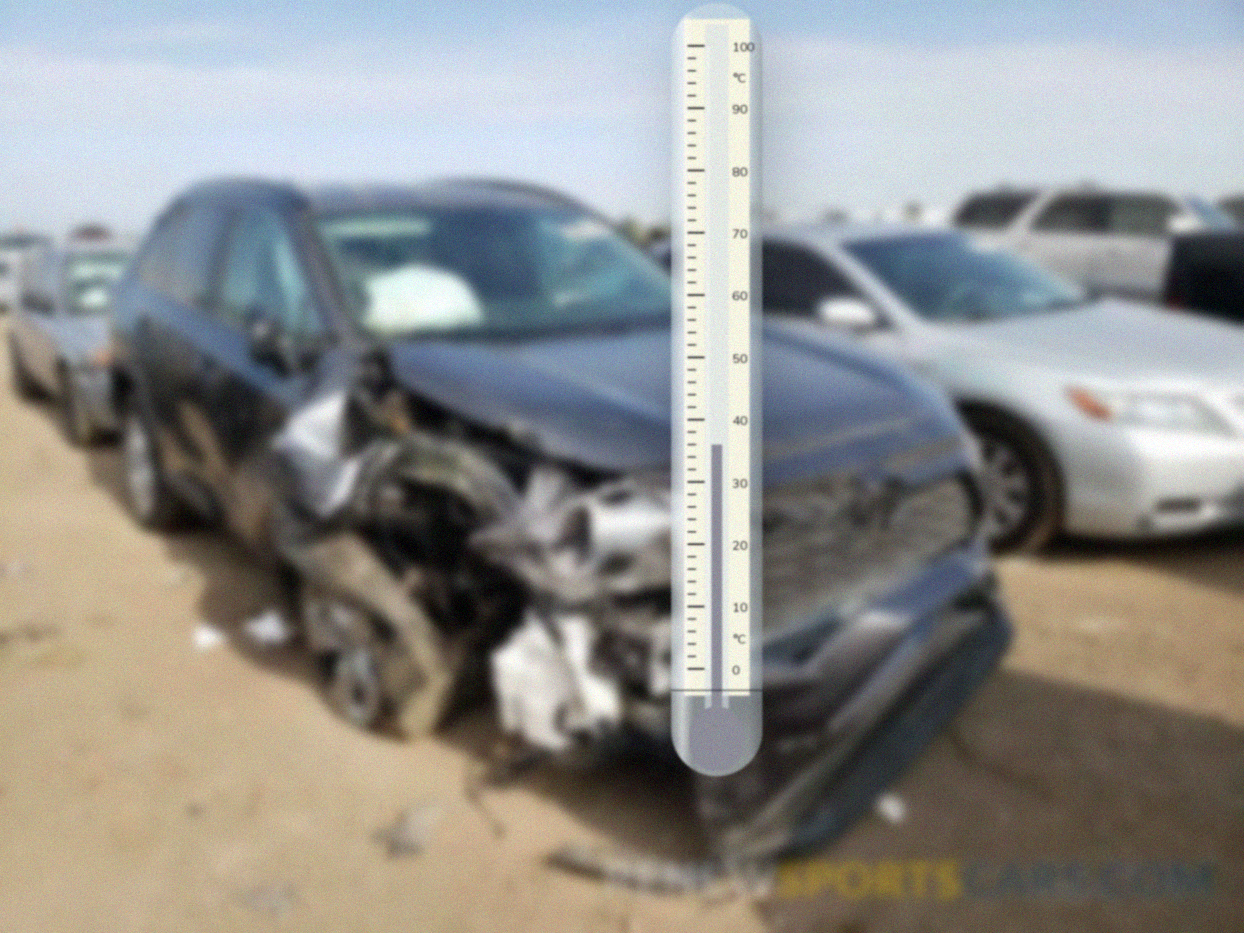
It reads {"value": 36, "unit": "°C"}
